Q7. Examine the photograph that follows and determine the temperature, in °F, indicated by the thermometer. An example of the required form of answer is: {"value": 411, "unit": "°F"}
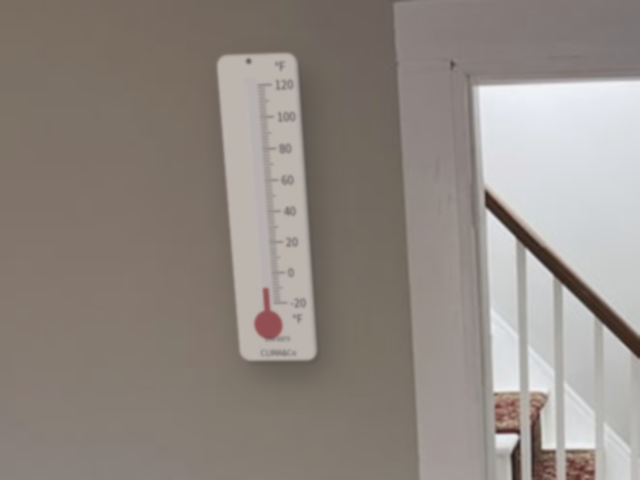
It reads {"value": -10, "unit": "°F"}
